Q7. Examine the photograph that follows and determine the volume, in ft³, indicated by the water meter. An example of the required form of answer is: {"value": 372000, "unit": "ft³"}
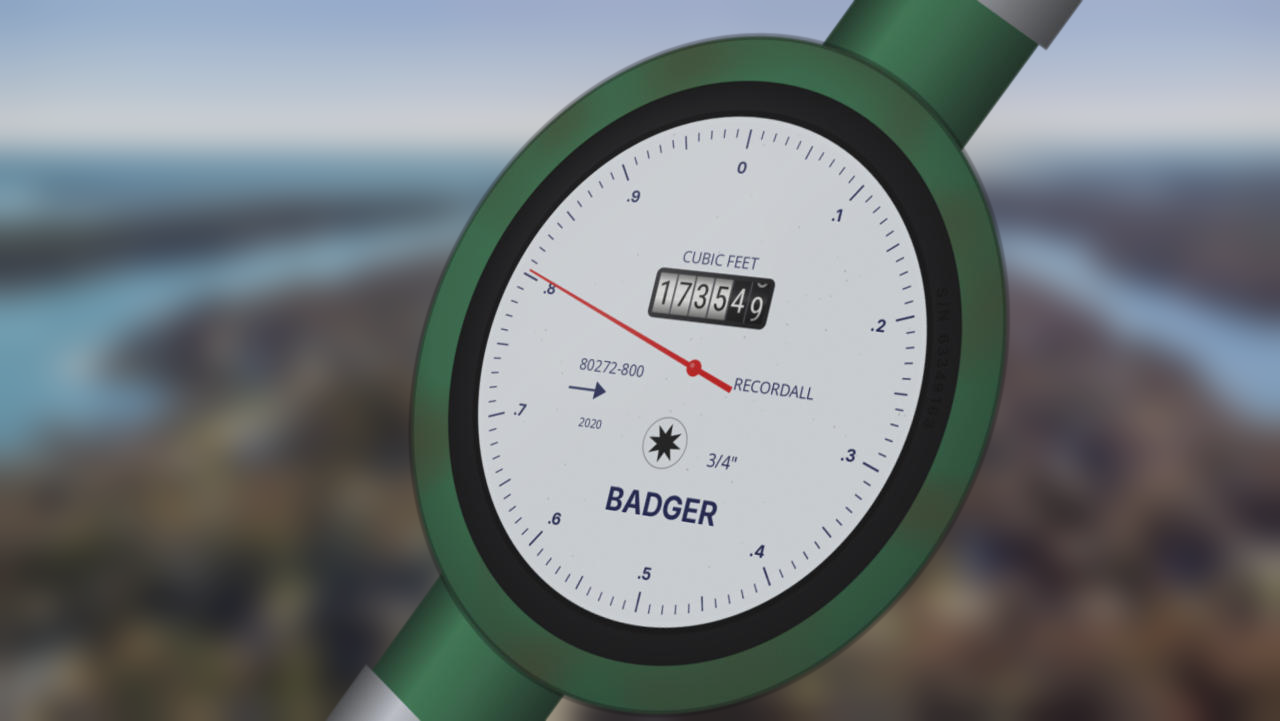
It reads {"value": 173548.80, "unit": "ft³"}
